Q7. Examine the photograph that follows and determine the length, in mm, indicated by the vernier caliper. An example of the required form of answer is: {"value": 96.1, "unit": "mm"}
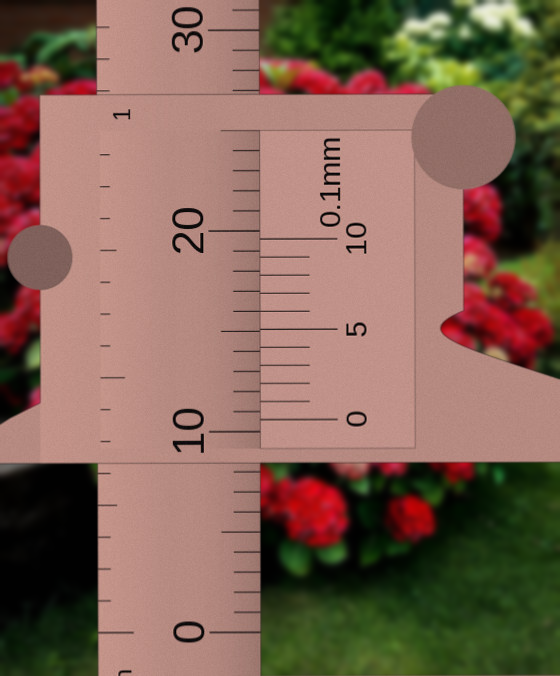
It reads {"value": 10.6, "unit": "mm"}
